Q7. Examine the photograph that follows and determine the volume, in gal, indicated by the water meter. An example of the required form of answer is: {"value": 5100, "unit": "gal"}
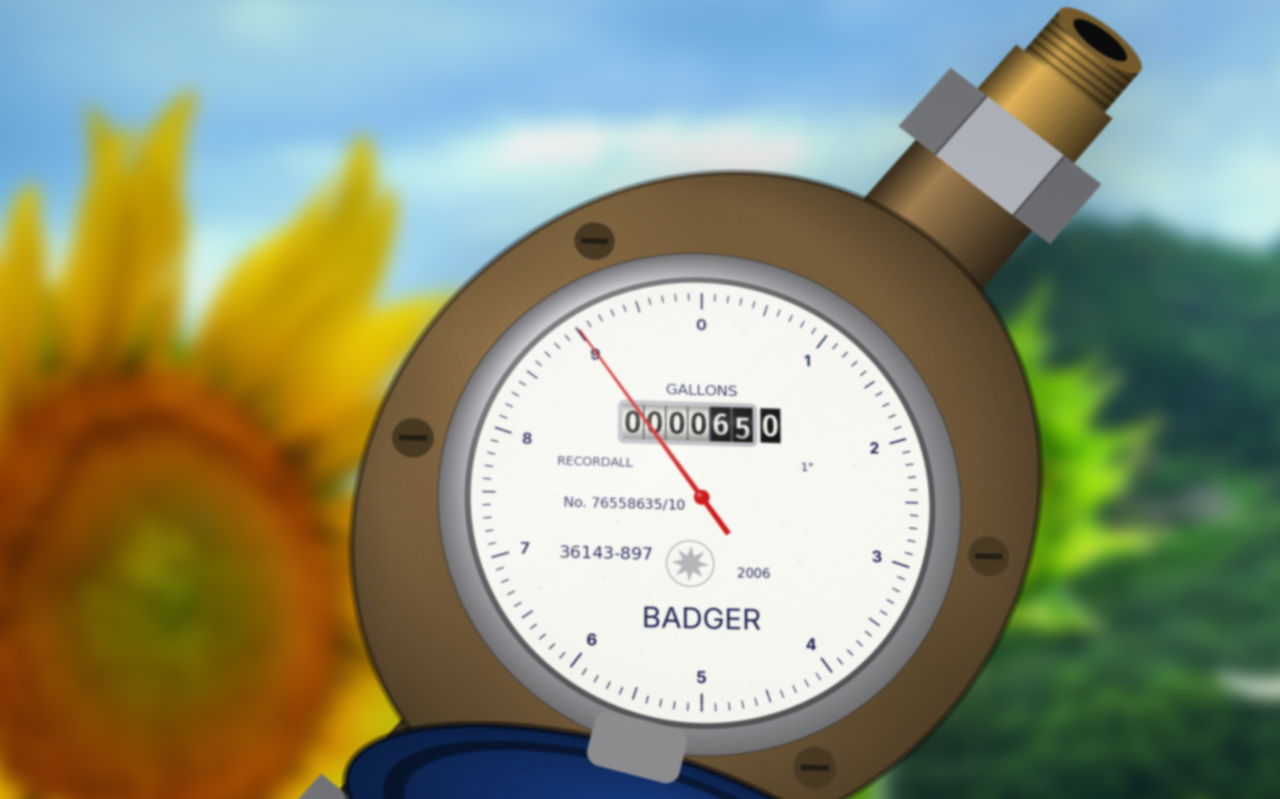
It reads {"value": 649.0, "unit": "gal"}
